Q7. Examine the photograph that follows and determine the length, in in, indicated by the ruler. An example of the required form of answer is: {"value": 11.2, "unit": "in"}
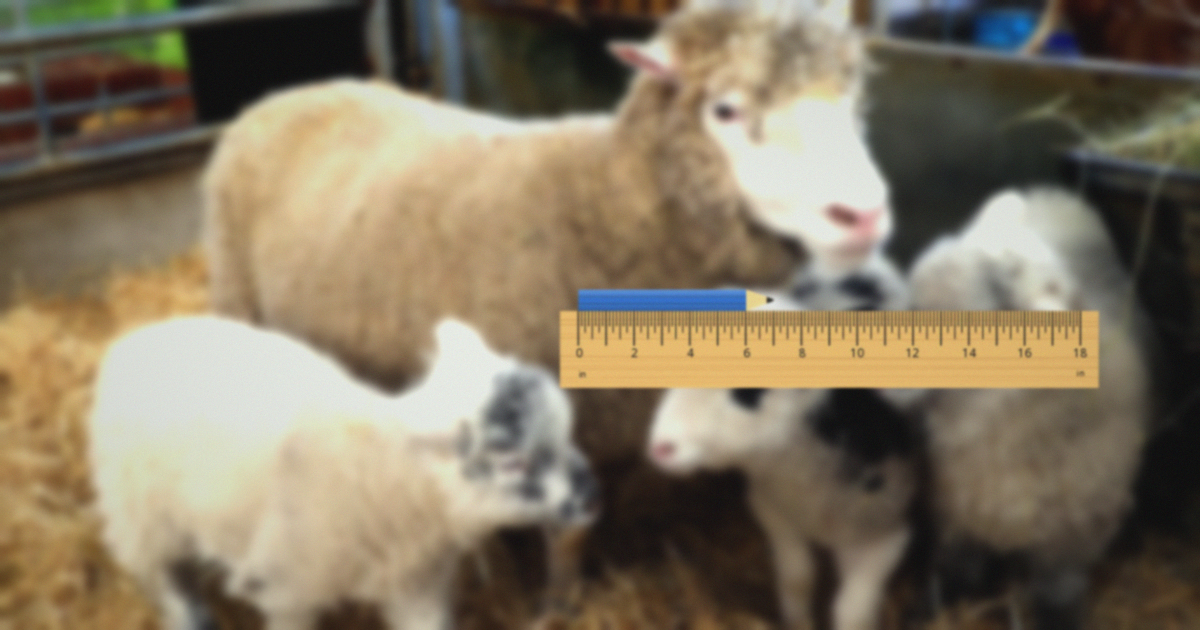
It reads {"value": 7, "unit": "in"}
